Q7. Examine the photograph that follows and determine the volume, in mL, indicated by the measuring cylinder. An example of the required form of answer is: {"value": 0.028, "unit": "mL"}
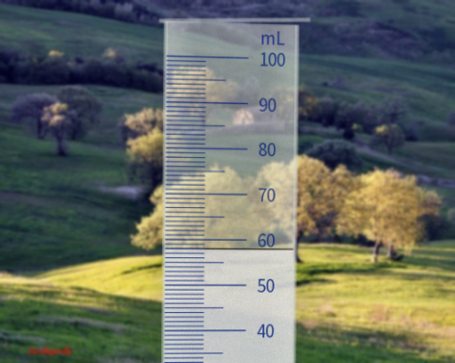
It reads {"value": 58, "unit": "mL"}
